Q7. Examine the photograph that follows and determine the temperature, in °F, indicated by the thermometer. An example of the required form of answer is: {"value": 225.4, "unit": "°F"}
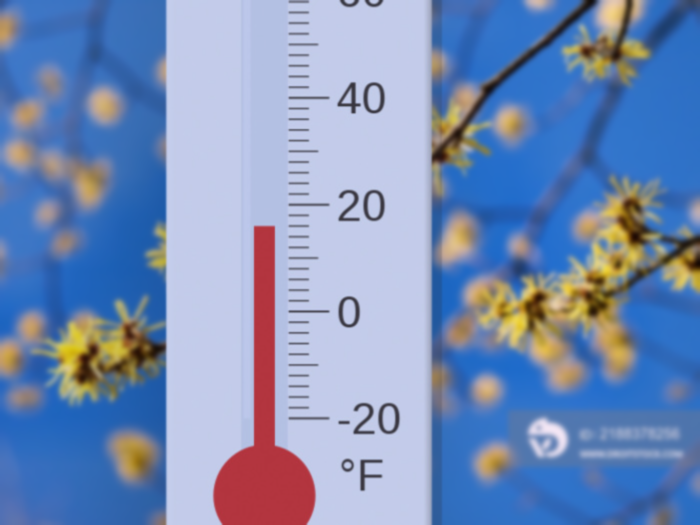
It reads {"value": 16, "unit": "°F"}
